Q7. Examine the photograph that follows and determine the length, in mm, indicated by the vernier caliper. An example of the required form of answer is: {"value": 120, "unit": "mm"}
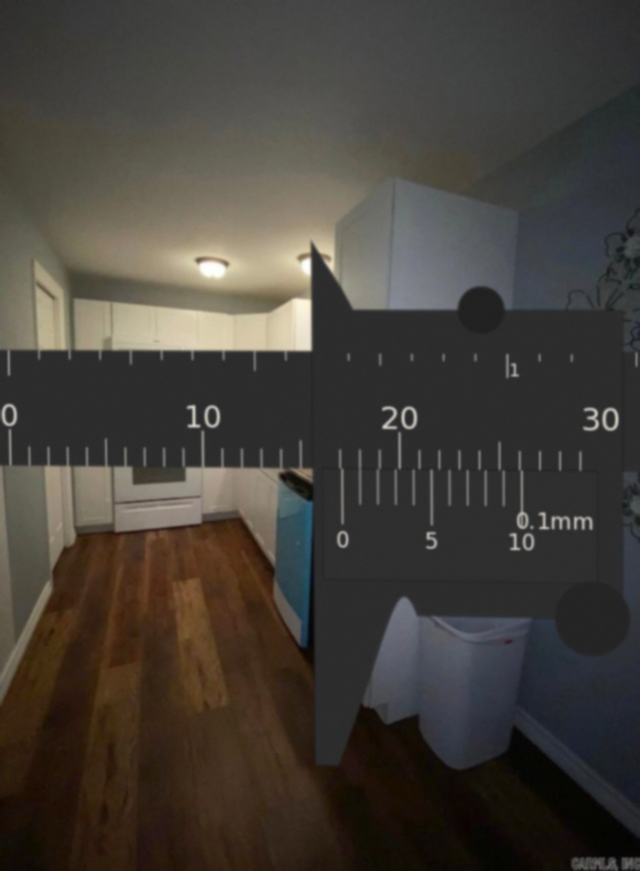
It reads {"value": 17.1, "unit": "mm"}
